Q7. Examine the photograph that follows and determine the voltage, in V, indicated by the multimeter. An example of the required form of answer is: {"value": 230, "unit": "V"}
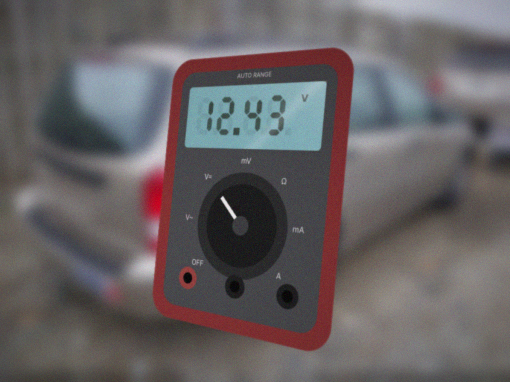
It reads {"value": 12.43, "unit": "V"}
